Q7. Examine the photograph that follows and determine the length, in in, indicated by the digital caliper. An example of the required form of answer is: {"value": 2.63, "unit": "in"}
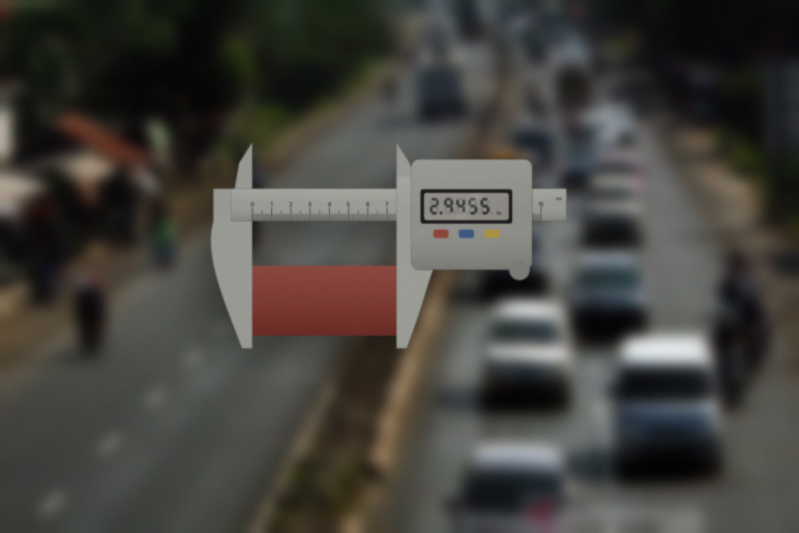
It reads {"value": 2.9455, "unit": "in"}
